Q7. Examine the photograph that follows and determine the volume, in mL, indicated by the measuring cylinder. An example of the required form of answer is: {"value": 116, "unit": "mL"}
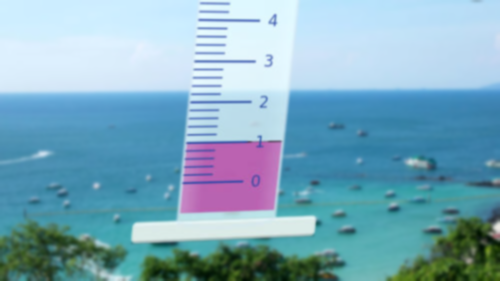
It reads {"value": 1, "unit": "mL"}
